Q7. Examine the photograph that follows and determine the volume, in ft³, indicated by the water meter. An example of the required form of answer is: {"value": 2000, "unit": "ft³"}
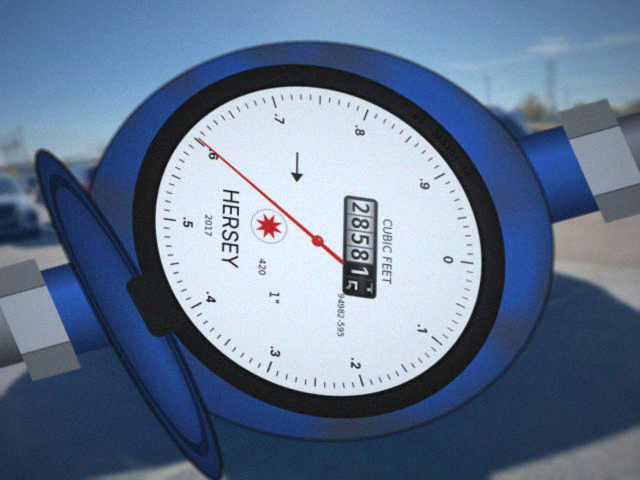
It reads {"value": 285814.60, "unit": "ft³"}
